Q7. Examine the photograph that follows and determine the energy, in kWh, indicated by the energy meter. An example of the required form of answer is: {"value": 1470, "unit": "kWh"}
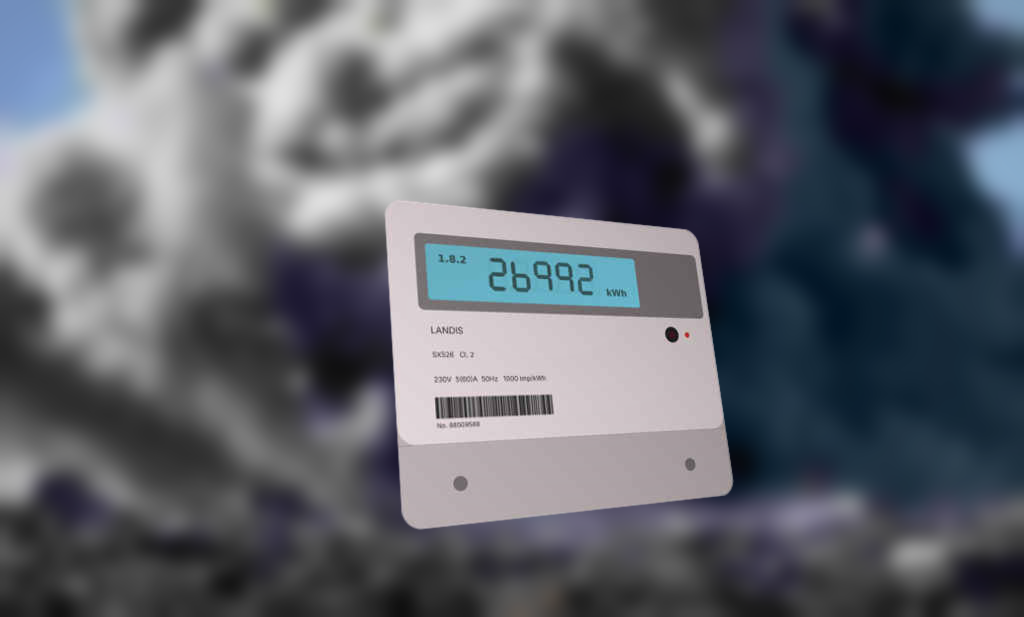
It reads {"value": 26992, "unit": "kWh"}
